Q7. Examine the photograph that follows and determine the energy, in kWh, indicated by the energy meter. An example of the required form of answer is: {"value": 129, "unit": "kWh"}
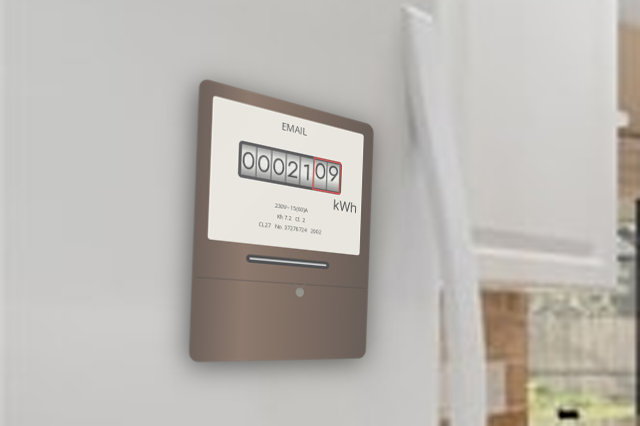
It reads {"value": 21.09, "unit": "kWh"}
